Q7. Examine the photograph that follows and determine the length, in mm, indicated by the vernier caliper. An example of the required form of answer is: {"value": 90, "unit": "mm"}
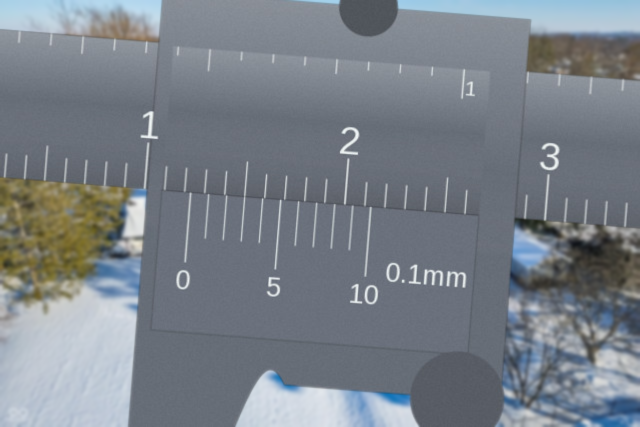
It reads {"value": 12.3, "unit": "mm"}
